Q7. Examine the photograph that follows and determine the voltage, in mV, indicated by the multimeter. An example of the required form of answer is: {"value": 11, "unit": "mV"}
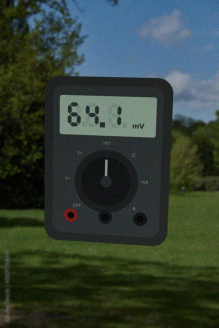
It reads {"value": 64.1, "unit": "mV"}
